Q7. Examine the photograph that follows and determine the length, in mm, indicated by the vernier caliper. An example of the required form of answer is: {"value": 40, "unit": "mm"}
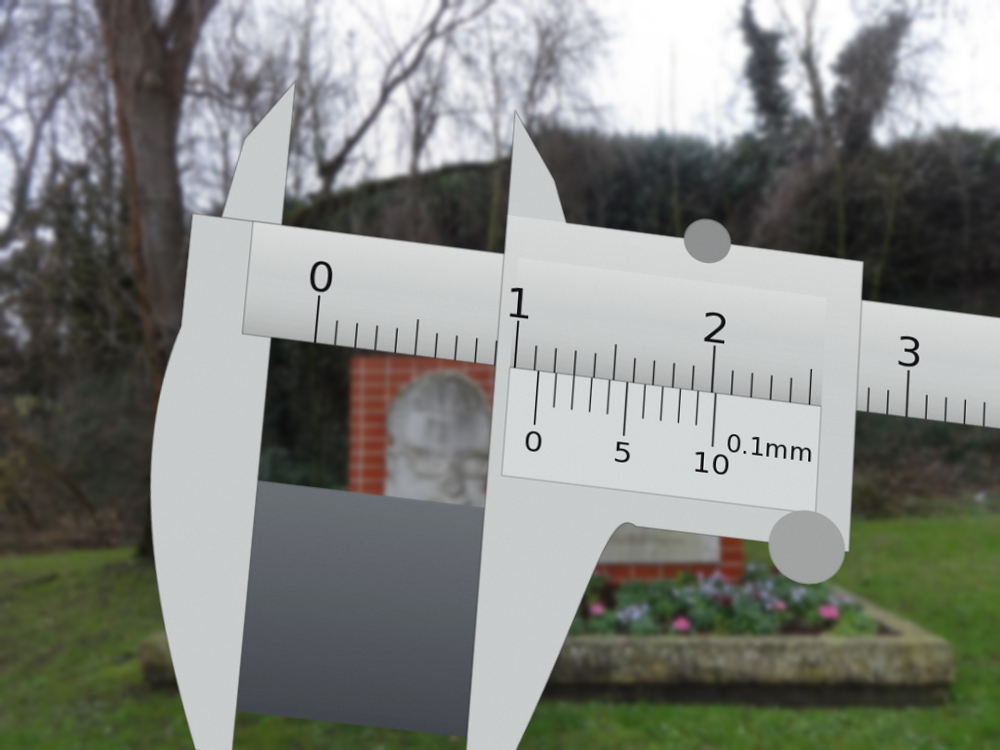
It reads {"value": 11.2, "unit": "mm"}
